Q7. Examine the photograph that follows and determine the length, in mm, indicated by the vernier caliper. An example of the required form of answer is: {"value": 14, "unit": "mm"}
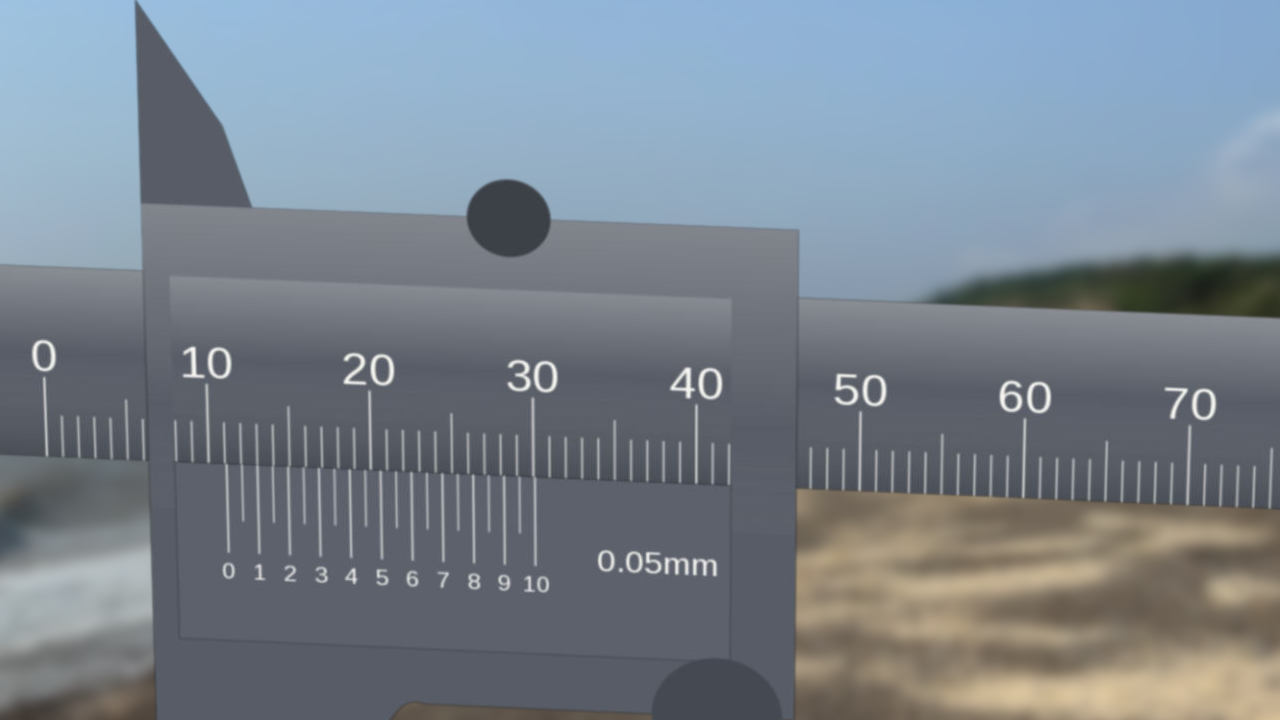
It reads {"value": 11.1, "unit": "mm"}
